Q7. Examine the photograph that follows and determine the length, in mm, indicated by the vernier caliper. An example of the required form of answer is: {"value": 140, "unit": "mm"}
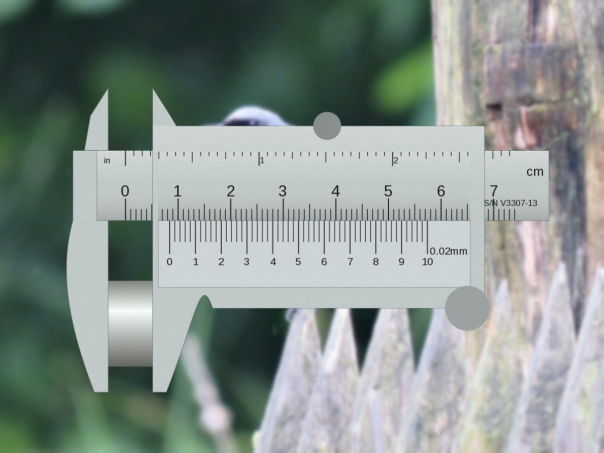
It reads {"value": 8.4, "unit": "mm"}
